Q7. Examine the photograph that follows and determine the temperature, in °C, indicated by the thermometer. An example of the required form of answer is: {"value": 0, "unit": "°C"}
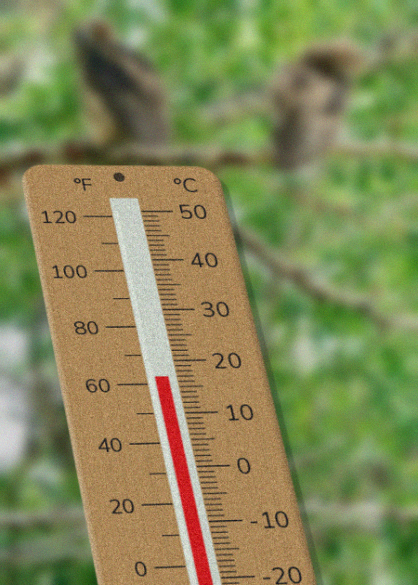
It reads {"value": 17, "unit": "°C"}
